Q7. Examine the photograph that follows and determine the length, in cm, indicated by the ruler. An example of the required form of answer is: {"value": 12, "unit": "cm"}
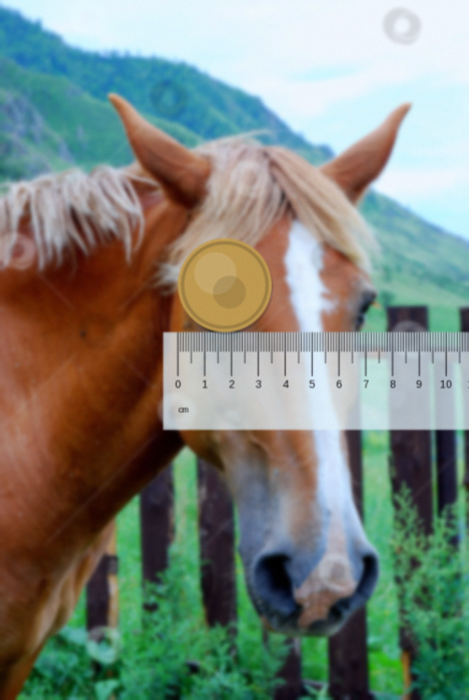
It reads {"value": 3.5, "unit": "cm"}
